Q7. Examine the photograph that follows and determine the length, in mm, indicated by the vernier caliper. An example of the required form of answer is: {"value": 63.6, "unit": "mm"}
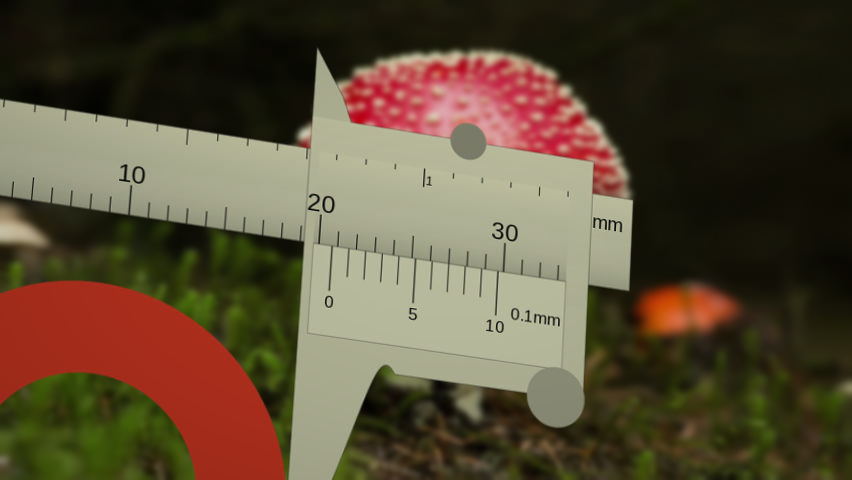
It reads {"value": 20.7, "unit": "mm"}
